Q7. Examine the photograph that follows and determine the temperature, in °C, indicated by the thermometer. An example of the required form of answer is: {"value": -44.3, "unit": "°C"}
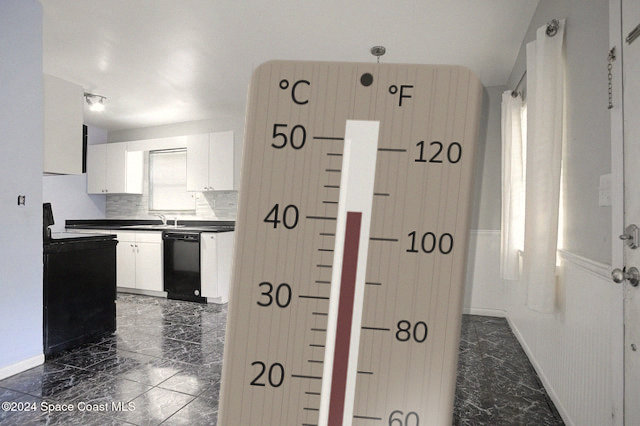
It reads {"value": 41, "unit": "°C"}
